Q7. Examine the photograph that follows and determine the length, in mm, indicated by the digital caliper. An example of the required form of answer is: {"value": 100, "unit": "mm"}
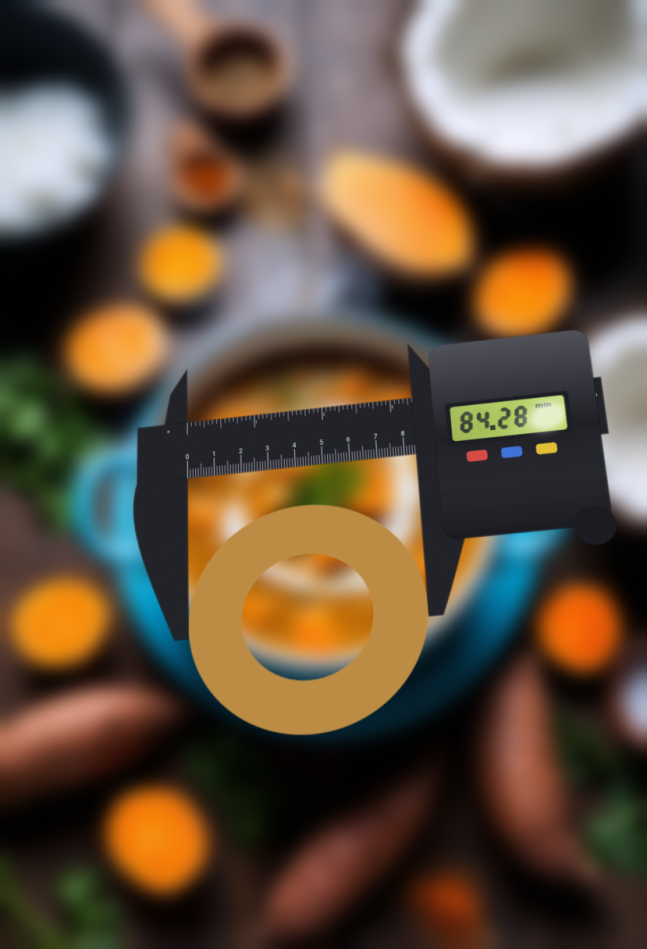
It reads {"value": 84.28, "unit": "mm"}
